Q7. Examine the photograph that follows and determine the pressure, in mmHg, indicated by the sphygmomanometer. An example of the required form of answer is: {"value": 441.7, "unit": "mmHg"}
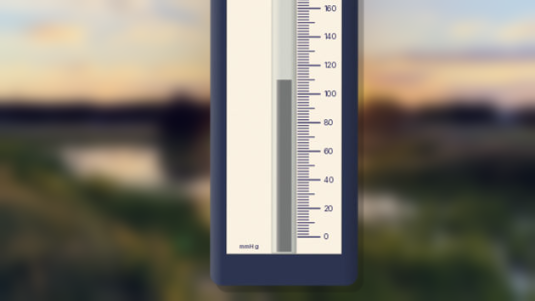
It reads {"value": 110, "unit": "mmHg"}
